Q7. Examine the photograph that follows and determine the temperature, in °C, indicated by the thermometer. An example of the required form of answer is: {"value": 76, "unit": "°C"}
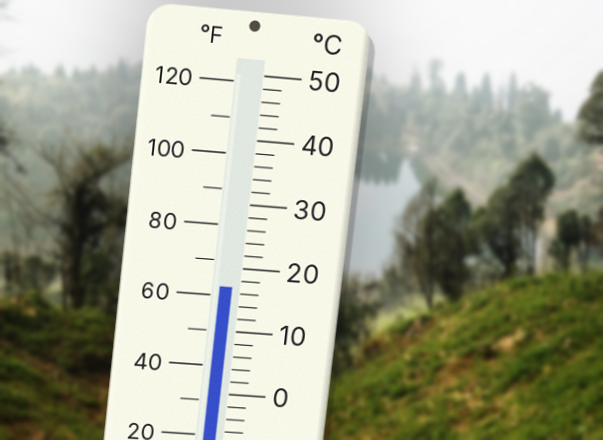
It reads {"value": 17, "unit": "°C"}
